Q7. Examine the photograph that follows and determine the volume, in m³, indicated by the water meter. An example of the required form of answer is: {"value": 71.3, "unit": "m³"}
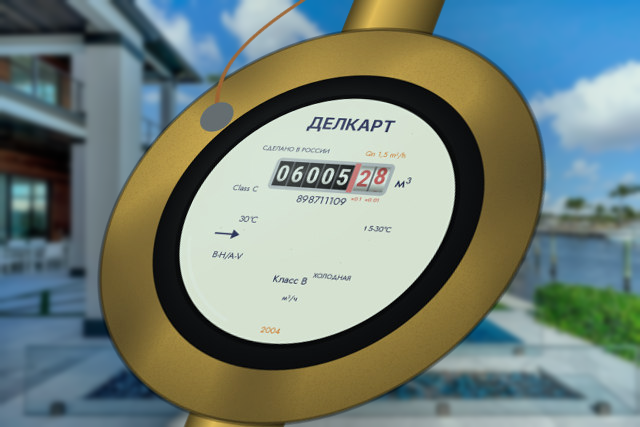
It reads {"value": 6005.28, "unit": "m³"}
